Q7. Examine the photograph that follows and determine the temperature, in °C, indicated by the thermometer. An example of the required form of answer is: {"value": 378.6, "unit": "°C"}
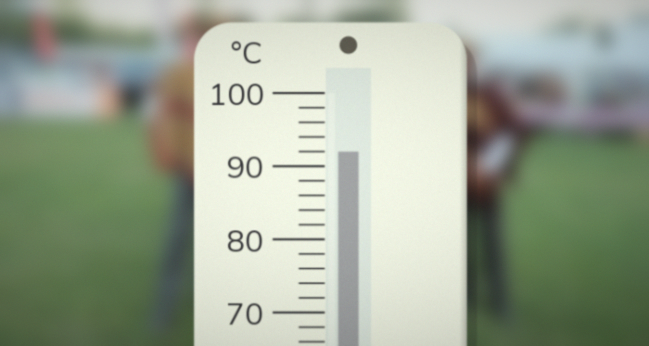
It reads {"value": 92, "unit": "°C"}
